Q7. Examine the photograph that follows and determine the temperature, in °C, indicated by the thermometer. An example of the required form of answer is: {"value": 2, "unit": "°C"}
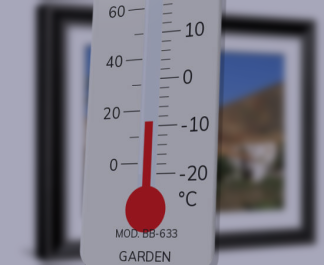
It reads {"value": -9, "unit": "°C"}
